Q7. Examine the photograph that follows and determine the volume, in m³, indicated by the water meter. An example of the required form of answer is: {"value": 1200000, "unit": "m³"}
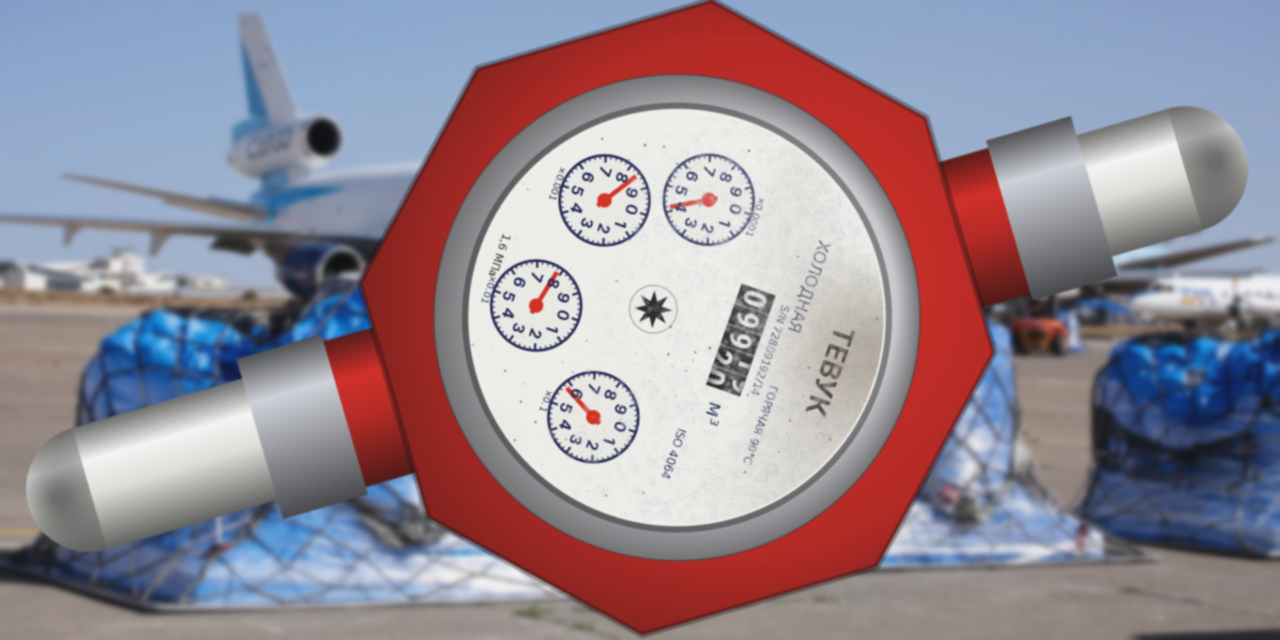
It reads {"value": 9919.5784, "unit": "m³"}
